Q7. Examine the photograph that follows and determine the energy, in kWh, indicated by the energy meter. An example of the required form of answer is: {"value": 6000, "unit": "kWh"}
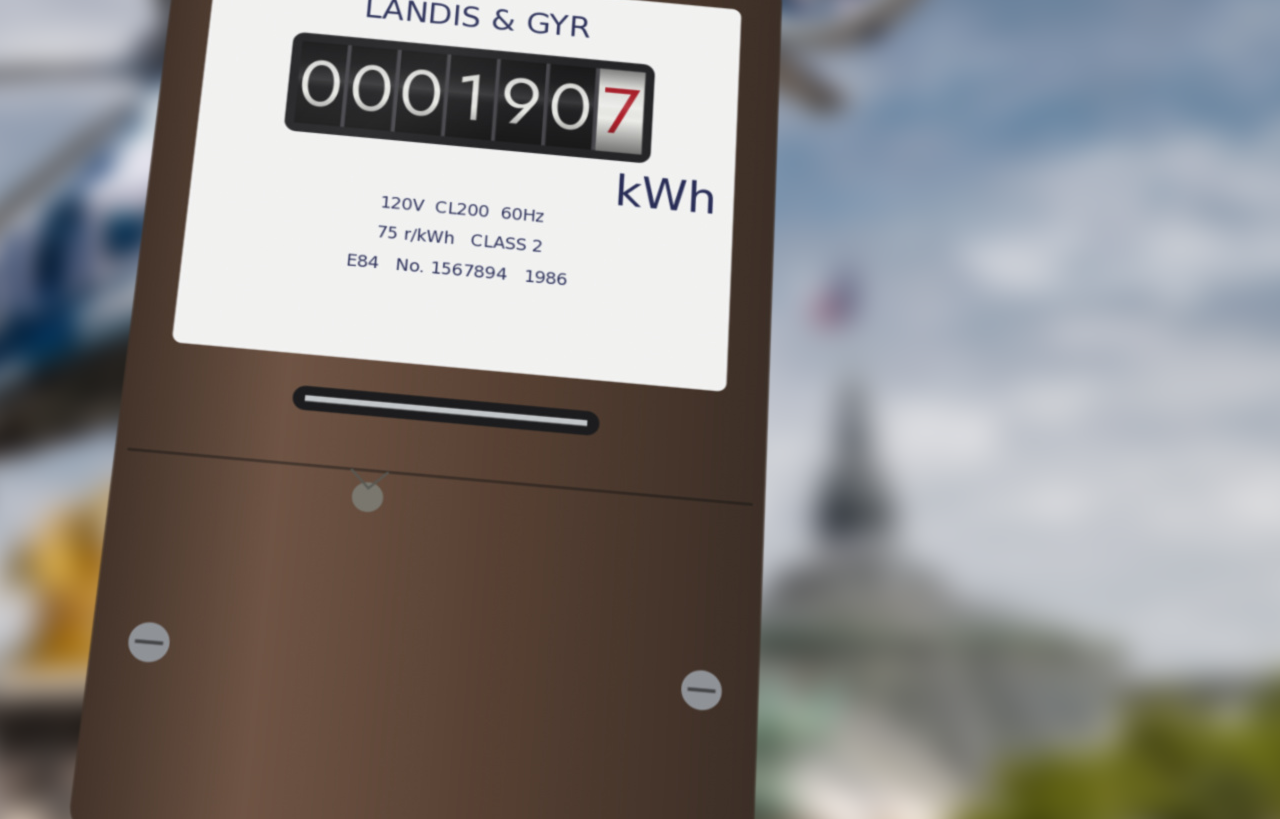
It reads {"value": 190.7, "unit": "kWh"}
